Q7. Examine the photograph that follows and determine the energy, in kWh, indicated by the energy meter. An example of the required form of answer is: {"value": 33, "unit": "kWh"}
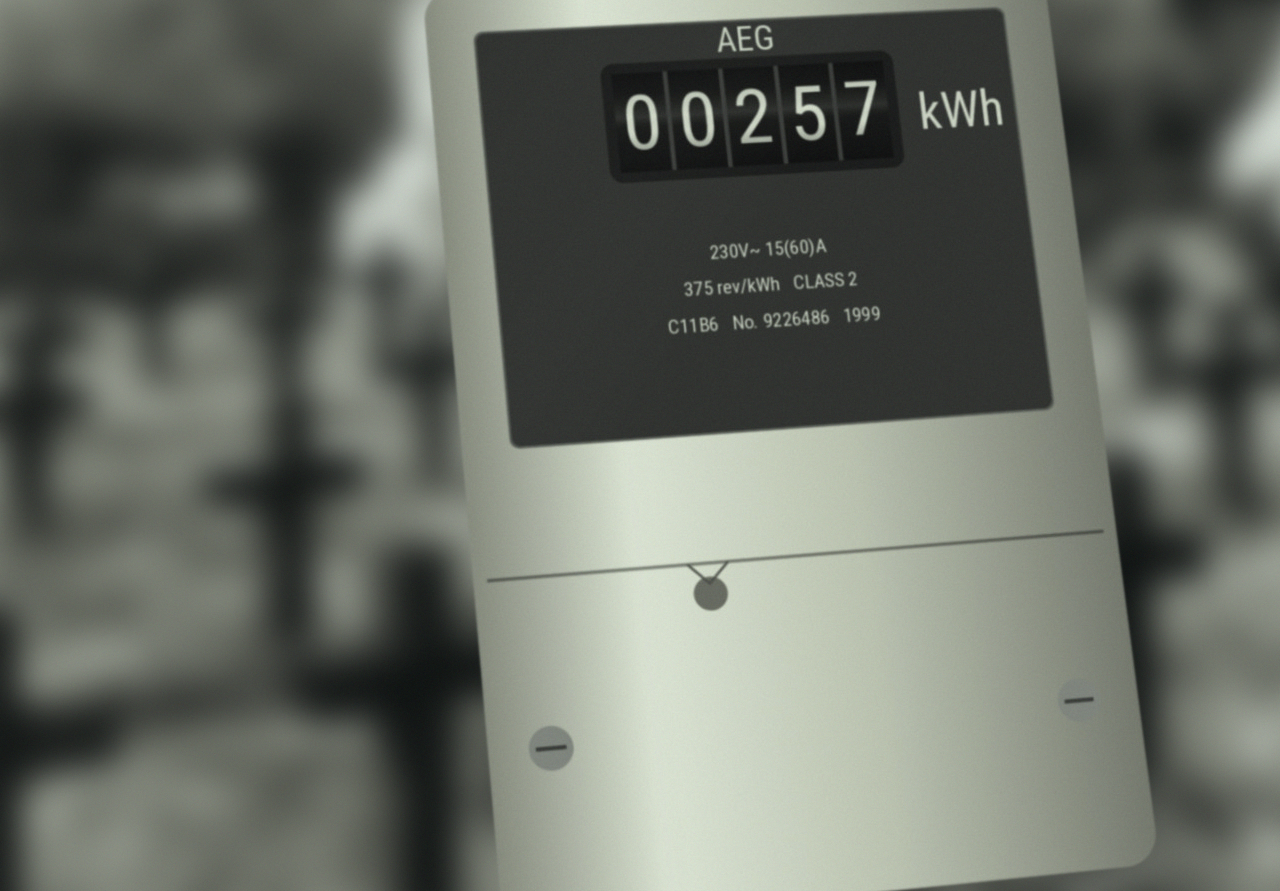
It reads {"value": 257, "unit": "kWh"}
